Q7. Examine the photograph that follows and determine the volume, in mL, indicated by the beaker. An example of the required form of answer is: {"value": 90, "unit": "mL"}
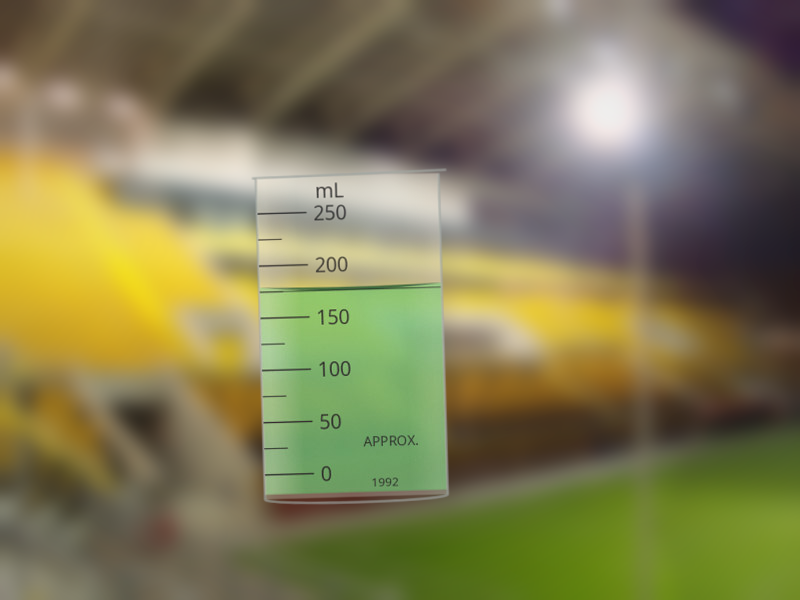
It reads {"value": 175, "unit": "mL"}
